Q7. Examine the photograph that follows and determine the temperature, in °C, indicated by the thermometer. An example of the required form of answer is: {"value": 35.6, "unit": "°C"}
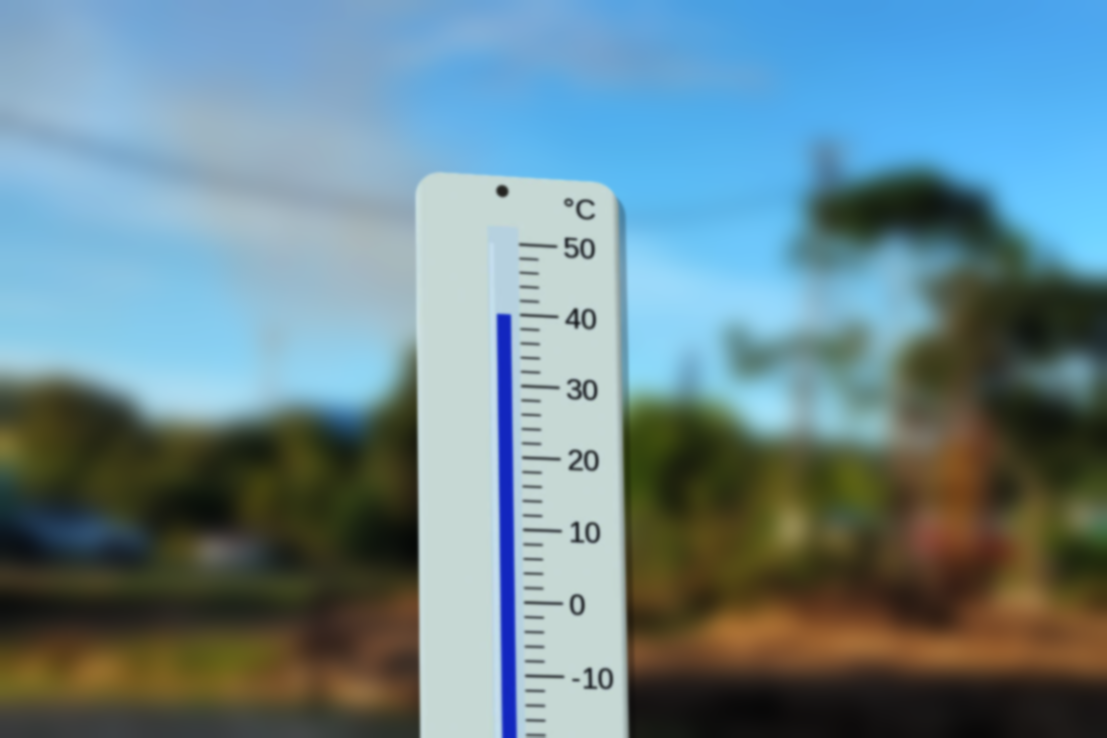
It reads {"value": 40, "unit": "°C"}
